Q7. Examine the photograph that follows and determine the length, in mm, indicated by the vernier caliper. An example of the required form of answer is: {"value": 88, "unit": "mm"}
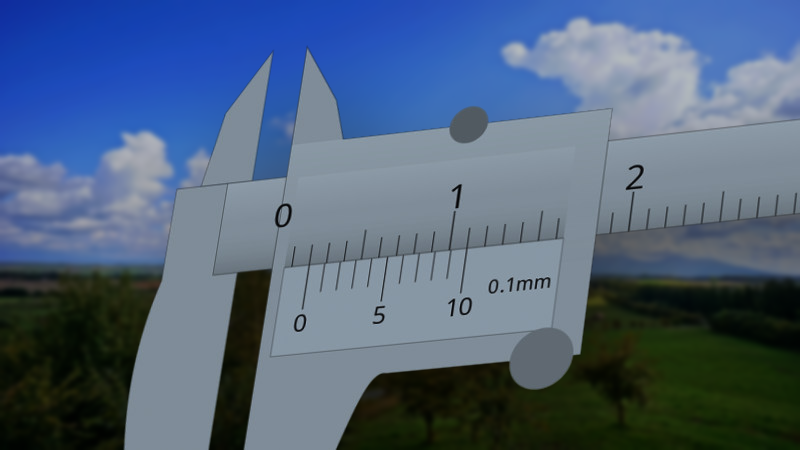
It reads {"value": 2.0, "unit": "mm"}
